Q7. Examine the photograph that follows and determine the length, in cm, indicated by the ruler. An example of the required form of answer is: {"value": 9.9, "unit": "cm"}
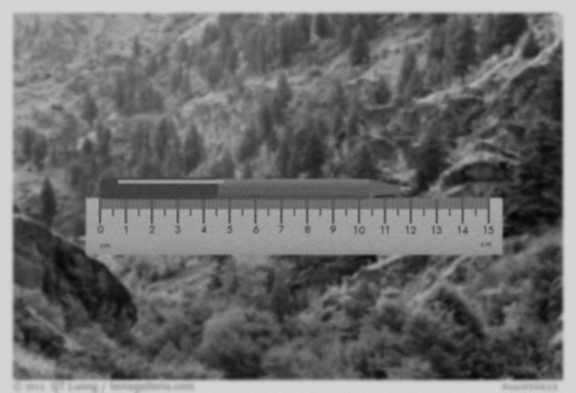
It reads {"value": 12, "unit": "cm"}
